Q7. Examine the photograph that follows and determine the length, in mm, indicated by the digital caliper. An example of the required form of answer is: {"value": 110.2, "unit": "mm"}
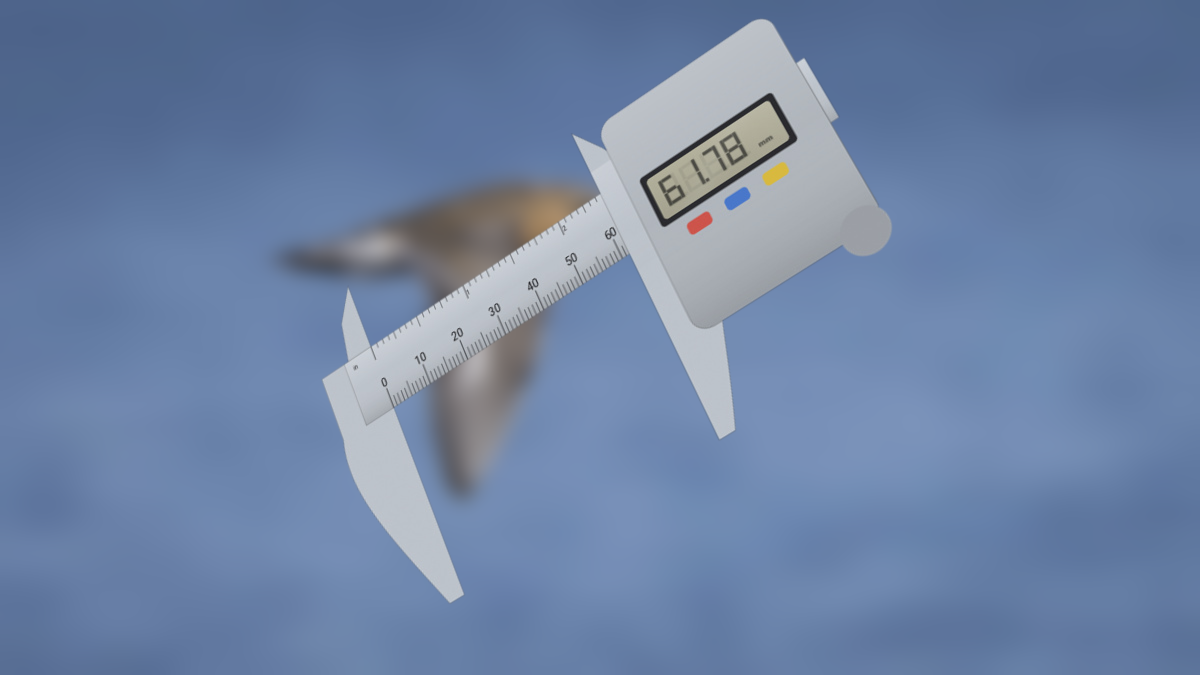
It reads {"value": 61.78, "unit": "mm"}
